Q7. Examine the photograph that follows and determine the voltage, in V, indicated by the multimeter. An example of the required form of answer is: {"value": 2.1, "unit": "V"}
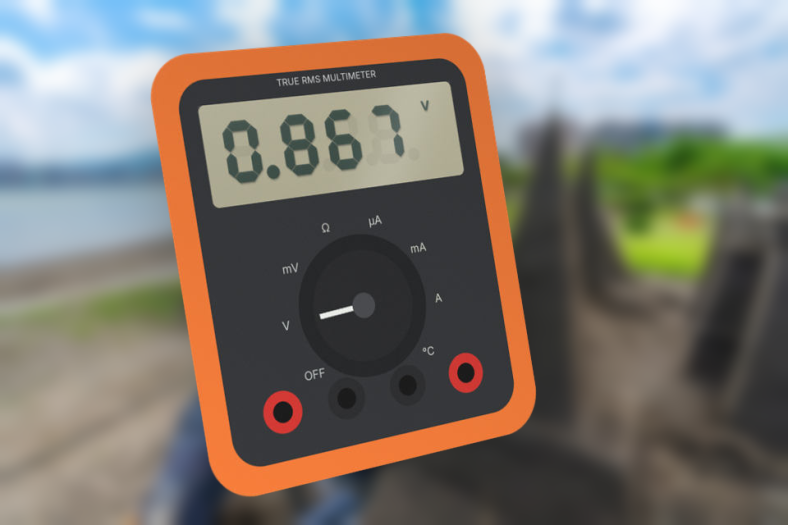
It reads {"value": 0.867, "unit": "V"}
